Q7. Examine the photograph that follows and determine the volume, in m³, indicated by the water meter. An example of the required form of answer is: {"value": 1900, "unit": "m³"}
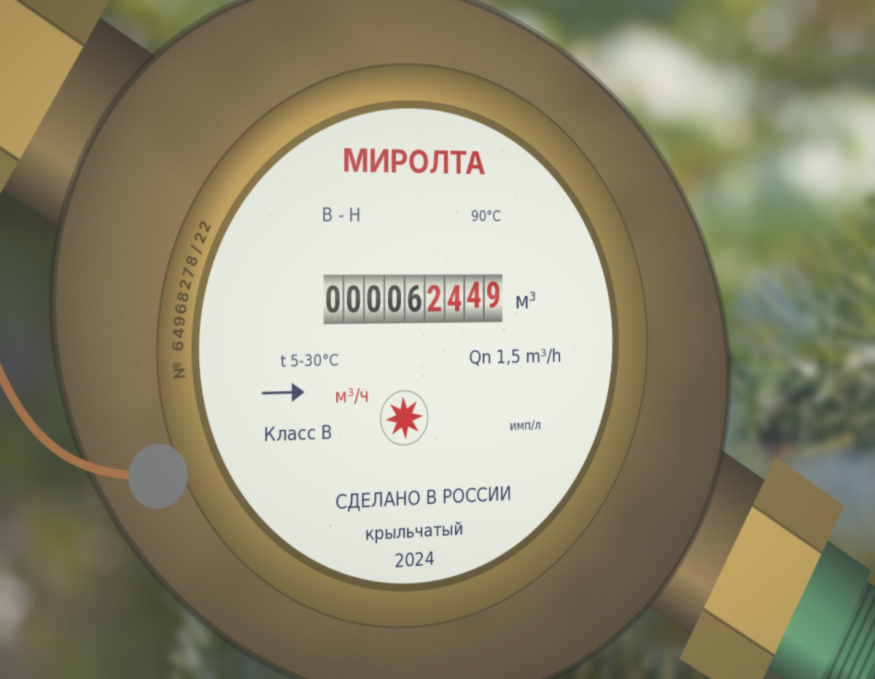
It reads {"value": 6.2449, "unit": "m³"}
